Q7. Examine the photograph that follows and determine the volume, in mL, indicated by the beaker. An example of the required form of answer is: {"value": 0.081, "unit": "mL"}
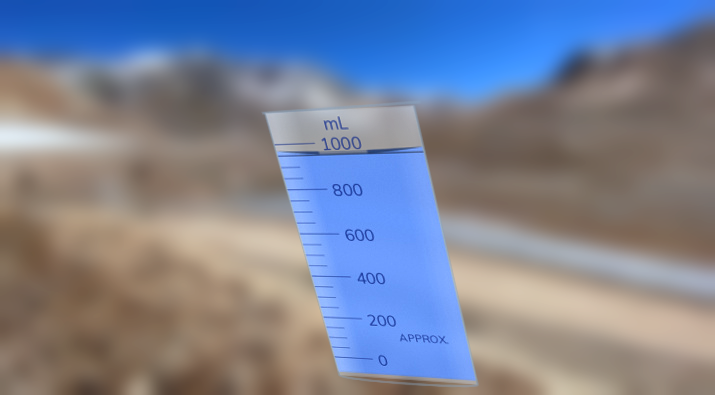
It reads {"value": 950, "unit": "mL"}
